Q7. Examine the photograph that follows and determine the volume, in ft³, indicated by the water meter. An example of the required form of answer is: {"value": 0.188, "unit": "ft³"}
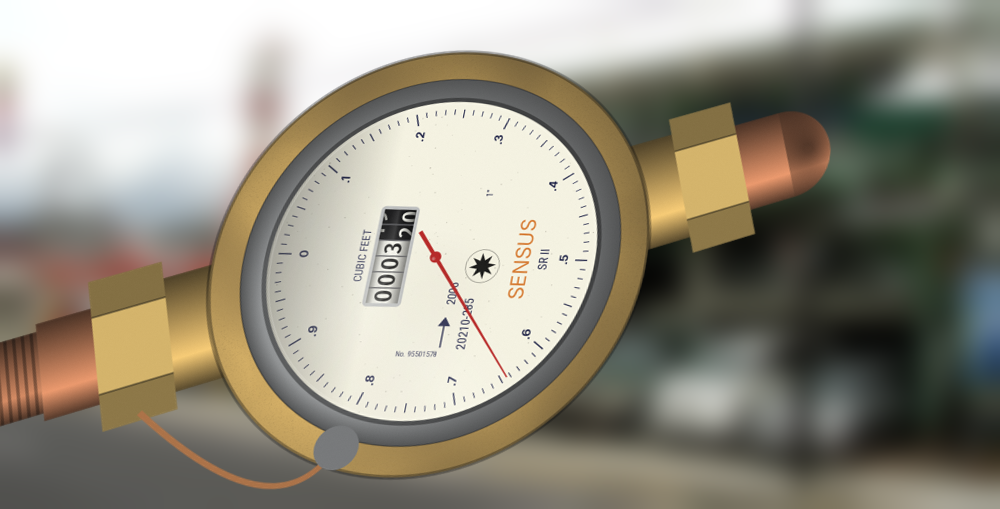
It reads {"value": 319.64, "unit": "ft³"}
